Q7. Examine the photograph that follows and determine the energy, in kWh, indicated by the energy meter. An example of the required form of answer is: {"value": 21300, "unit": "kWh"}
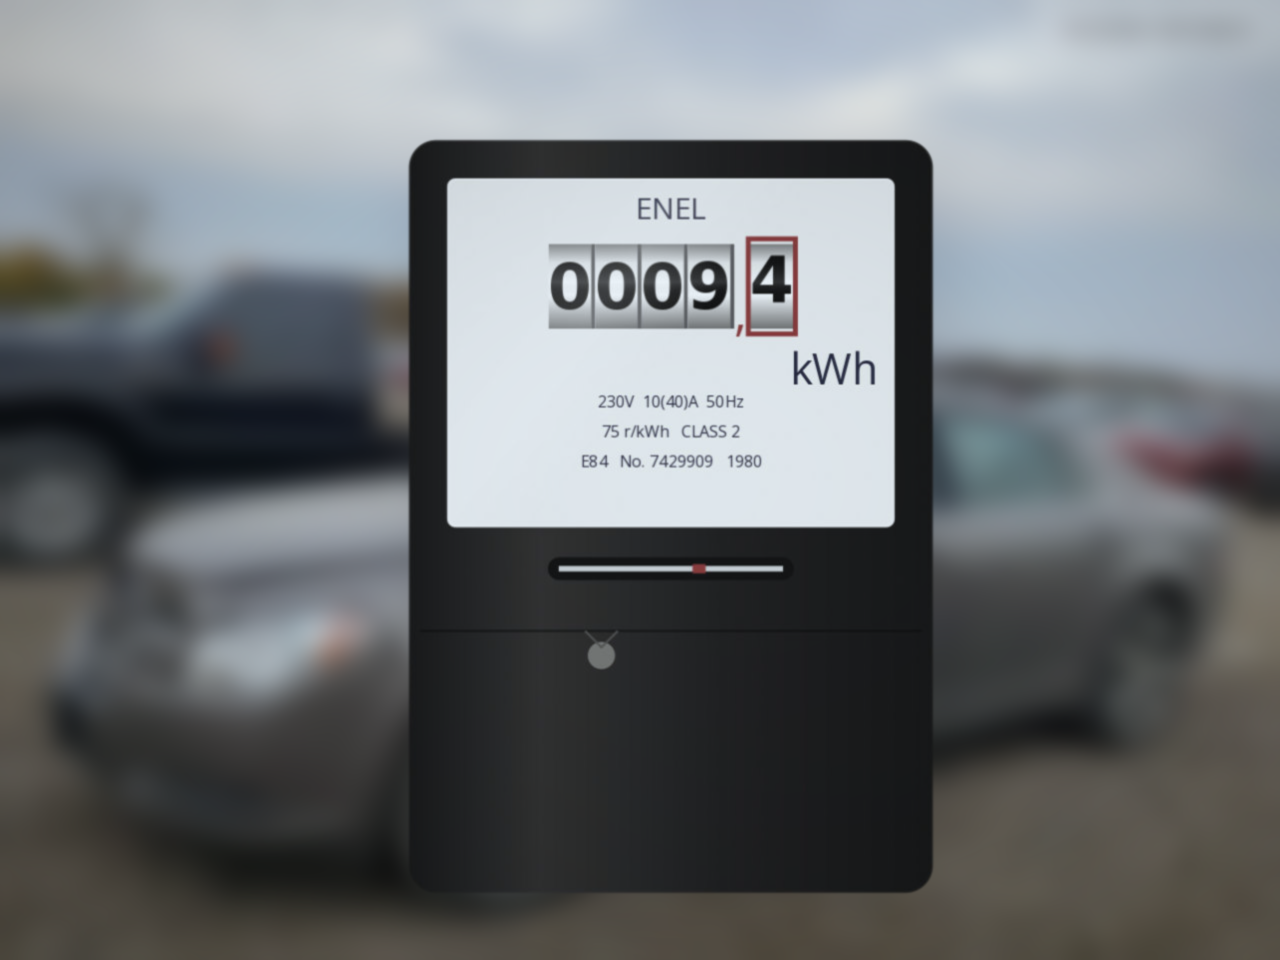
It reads {"value": 9.4, "unit": "kWh"}
